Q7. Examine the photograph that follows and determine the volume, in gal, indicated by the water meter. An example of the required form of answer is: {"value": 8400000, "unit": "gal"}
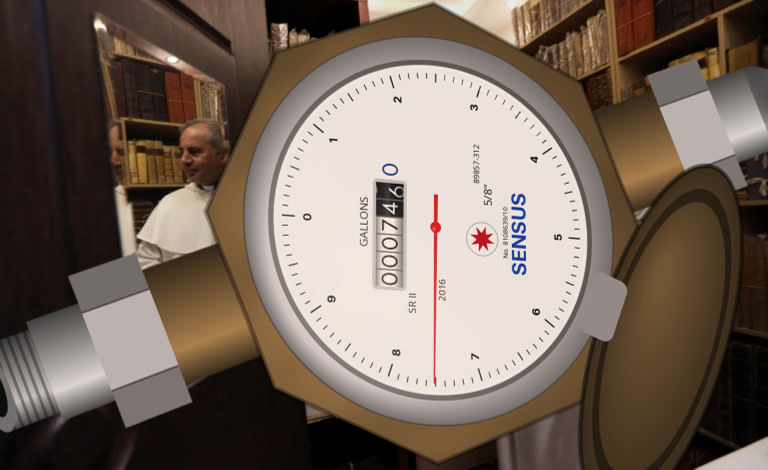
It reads {"value": 7457.5, "unit": "gal"}
